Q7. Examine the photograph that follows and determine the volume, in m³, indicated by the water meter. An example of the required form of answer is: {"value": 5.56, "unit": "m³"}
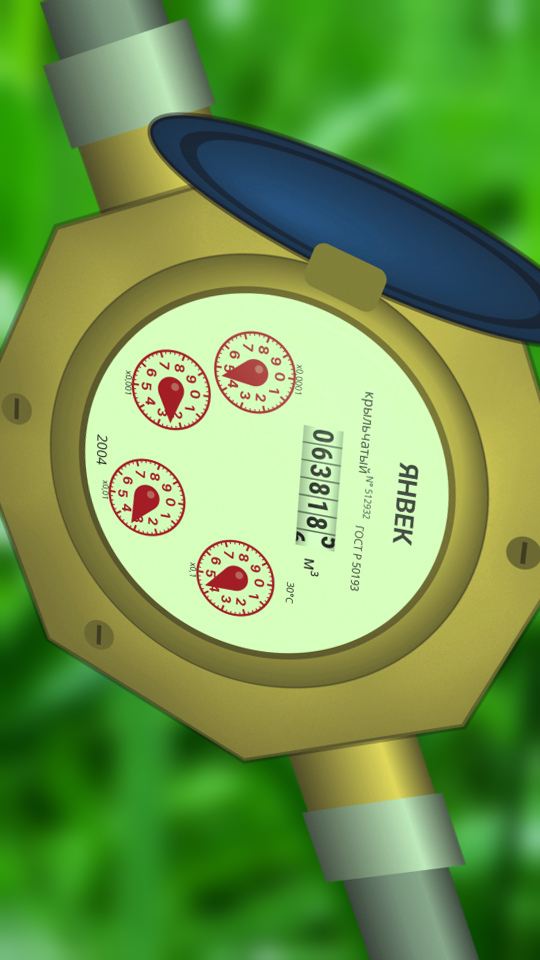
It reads {"value": 638185.4324, "unit": "m³"}
